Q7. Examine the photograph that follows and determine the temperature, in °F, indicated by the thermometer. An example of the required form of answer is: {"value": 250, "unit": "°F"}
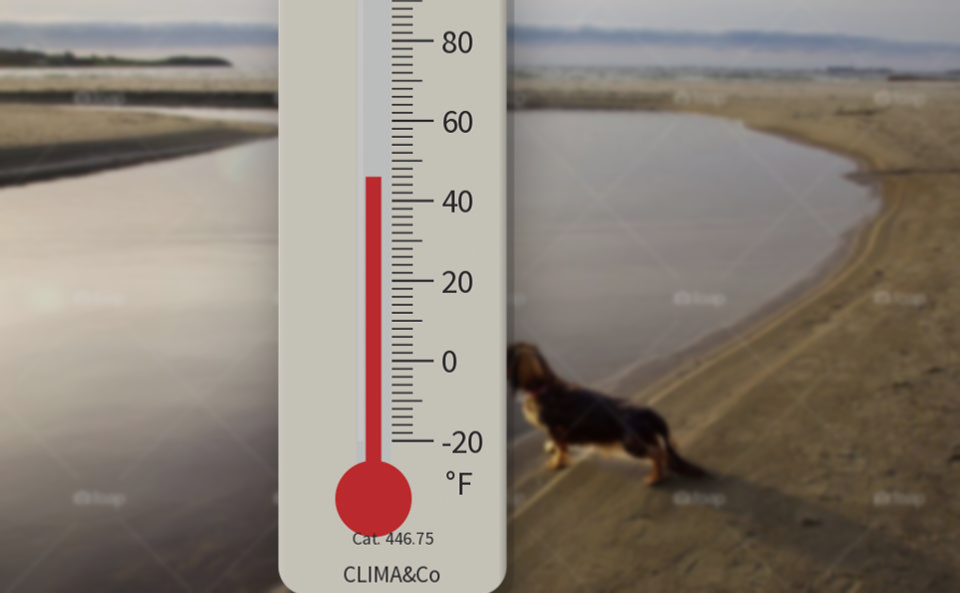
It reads {"value": 46, "unit": "°F"}
